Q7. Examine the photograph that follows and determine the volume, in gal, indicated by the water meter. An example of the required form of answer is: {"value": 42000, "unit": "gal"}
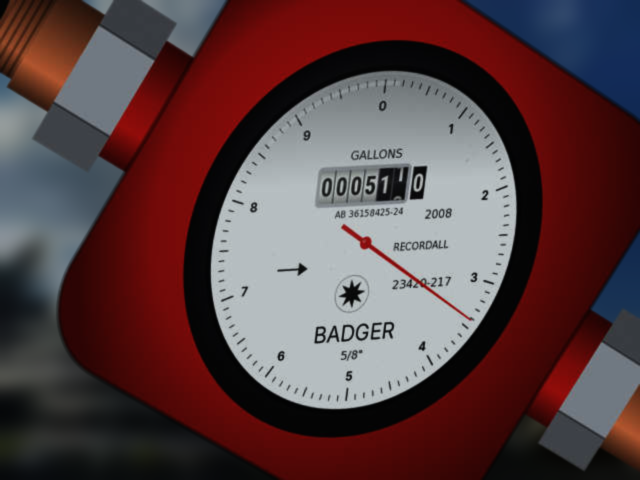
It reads {"value": 5113.4, "unit": "gal"}
